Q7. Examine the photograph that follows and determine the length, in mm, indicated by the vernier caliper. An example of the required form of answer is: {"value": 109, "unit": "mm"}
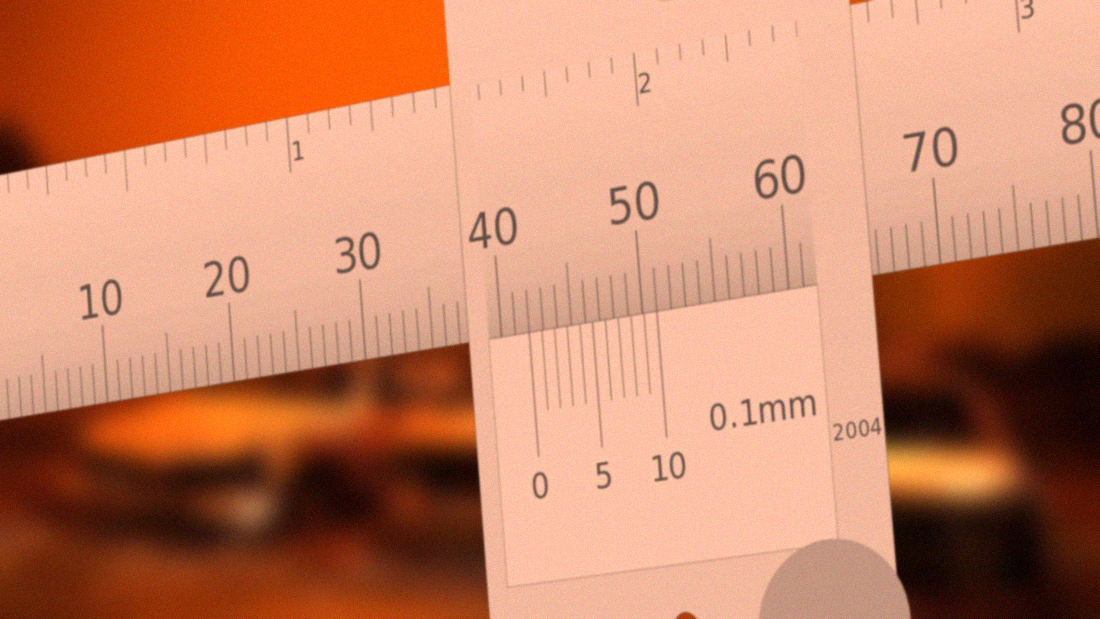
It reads {"value": 42.0, "unit": "mm"}
